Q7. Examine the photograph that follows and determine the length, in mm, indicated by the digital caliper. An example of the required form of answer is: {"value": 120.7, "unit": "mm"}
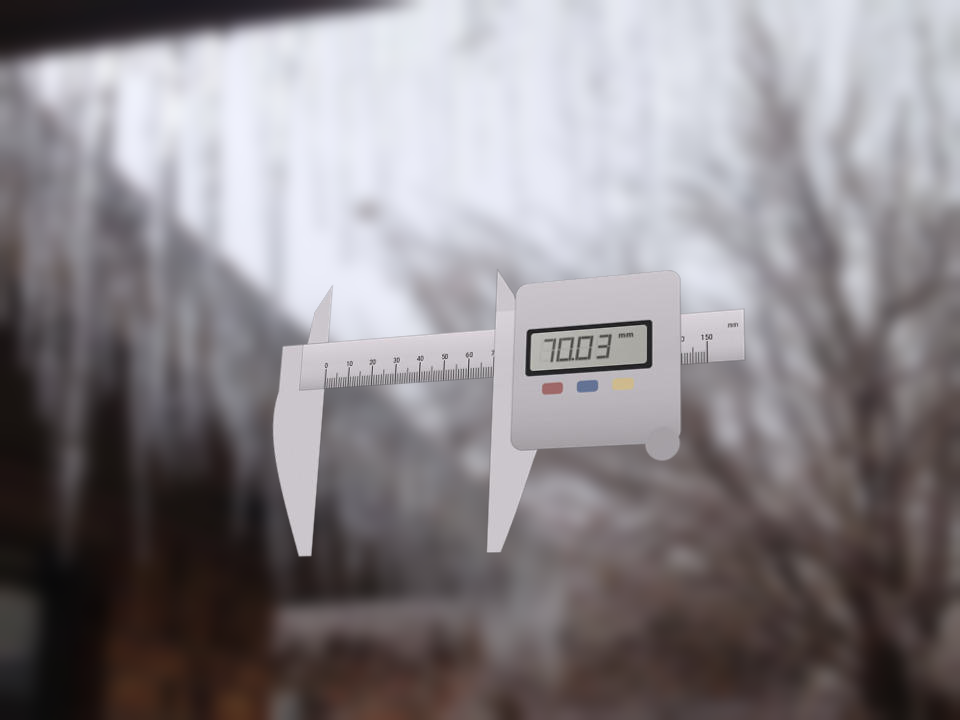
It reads {"value": 70.03, "unit": "mm"}
